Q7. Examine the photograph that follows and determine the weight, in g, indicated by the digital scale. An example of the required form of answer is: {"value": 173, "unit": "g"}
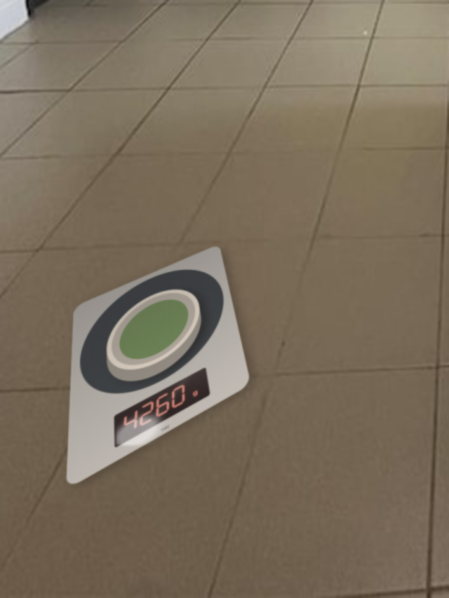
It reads {"value": 4260, "unit": "g"}
